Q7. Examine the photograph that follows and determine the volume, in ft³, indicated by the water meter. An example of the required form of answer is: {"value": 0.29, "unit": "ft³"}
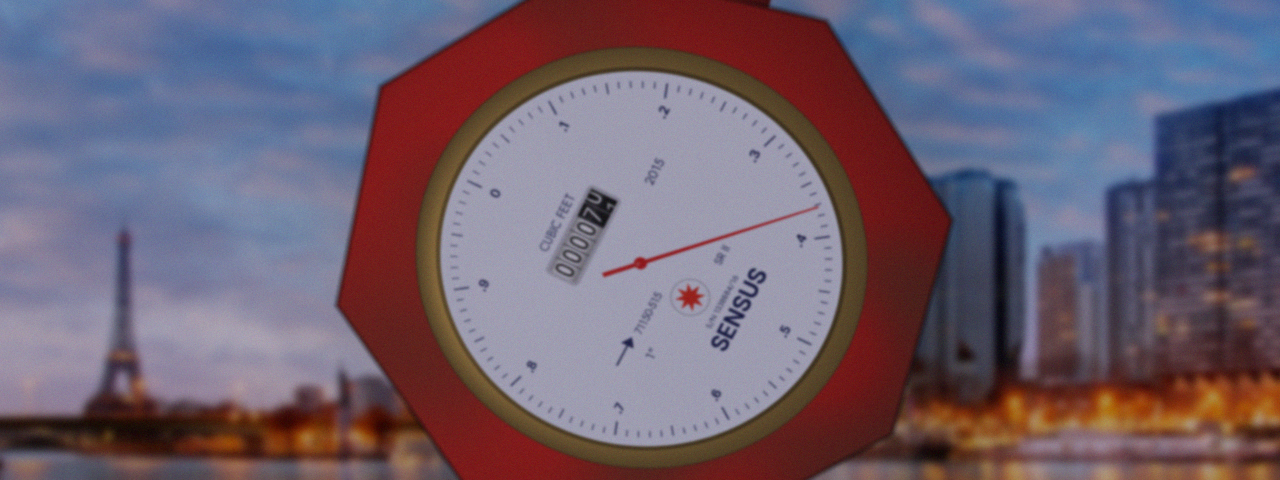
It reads {"value": 70.37, "unit": "ft³"}
